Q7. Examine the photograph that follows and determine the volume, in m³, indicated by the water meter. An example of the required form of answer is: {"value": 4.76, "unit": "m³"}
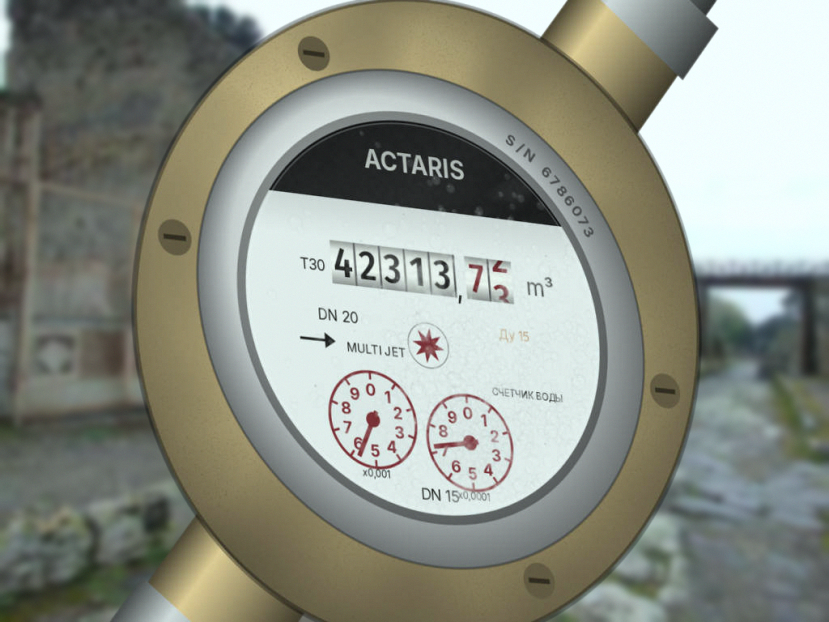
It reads {"value": 42313.7257, "unit": "m³"}
